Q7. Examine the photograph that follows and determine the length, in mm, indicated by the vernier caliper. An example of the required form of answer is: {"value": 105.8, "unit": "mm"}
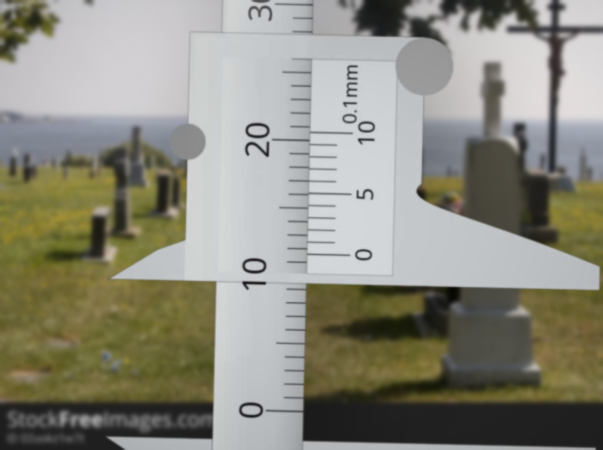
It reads {"value": 11.6, "unit": "mm"}
